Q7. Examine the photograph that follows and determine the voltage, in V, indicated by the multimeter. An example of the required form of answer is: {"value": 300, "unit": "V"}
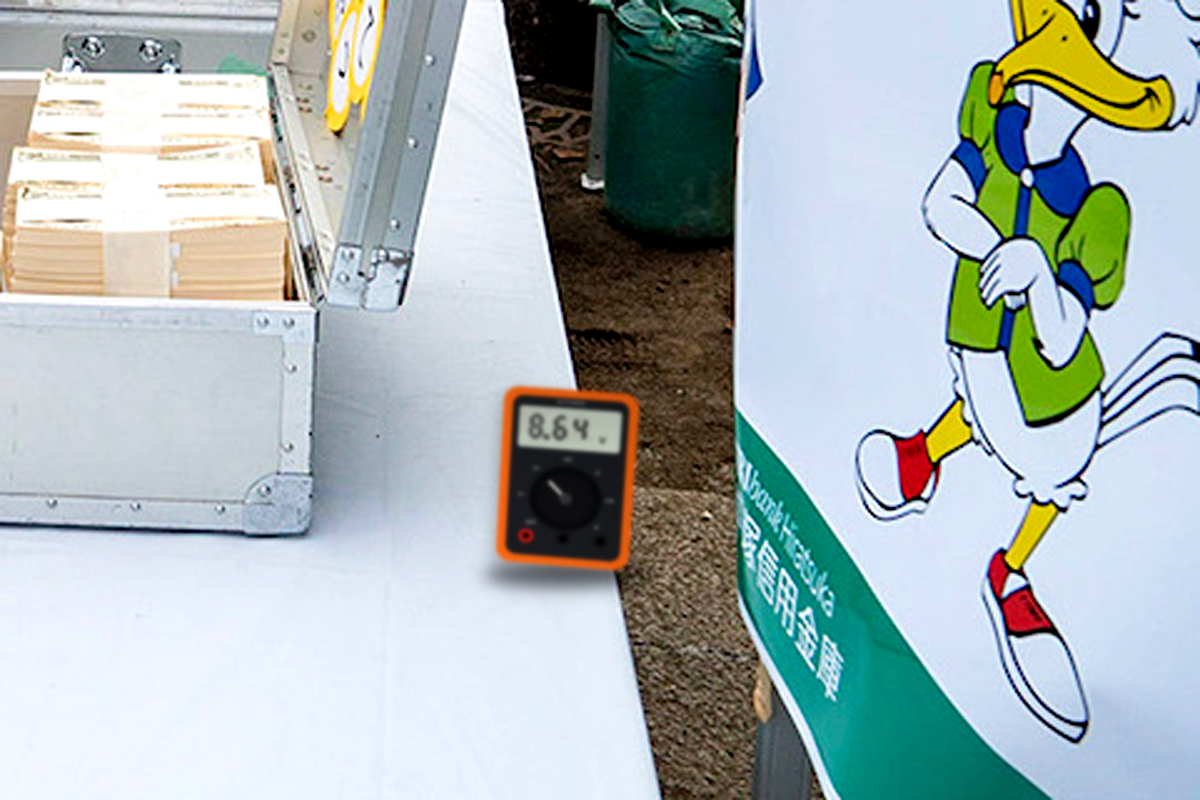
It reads {"value": 8.64, "unit": "V"}
